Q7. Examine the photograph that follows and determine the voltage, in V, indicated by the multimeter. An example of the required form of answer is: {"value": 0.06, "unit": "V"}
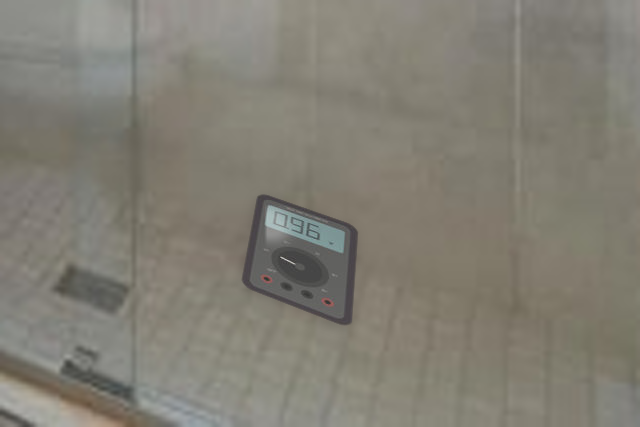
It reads {"value": 0.96, "unit": "V"}
